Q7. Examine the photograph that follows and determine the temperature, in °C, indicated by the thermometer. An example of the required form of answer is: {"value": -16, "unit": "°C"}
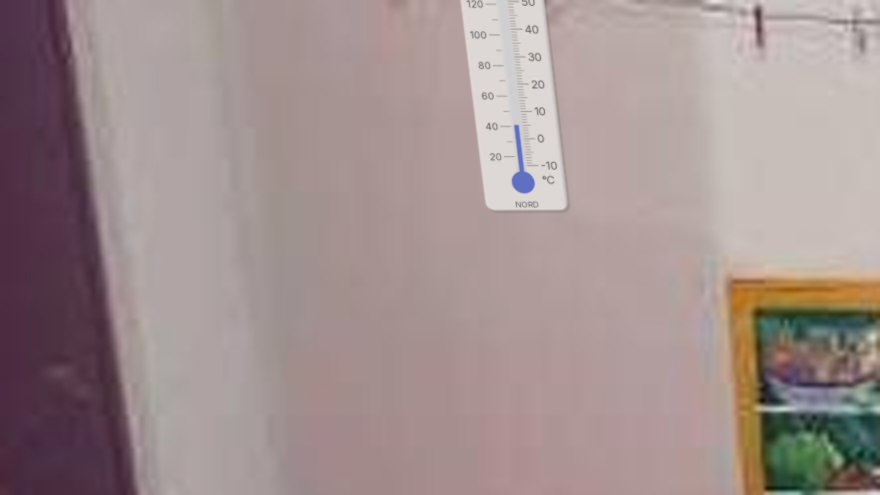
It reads {"value": 5, "unit": "°C"}
